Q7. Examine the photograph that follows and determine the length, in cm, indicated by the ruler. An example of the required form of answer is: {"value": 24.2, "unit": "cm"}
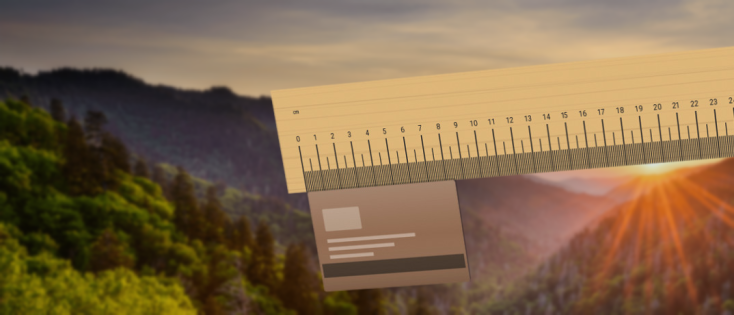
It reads {"value": 8.5, "unit": "cm"}
